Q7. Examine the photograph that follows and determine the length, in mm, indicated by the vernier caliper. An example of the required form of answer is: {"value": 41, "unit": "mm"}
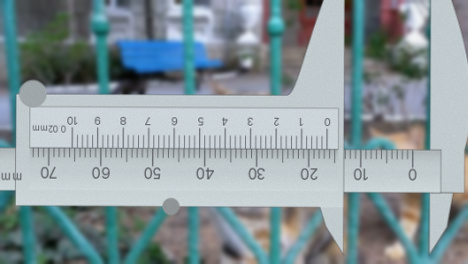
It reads {"value": 16.5, "unit": "mm"}
